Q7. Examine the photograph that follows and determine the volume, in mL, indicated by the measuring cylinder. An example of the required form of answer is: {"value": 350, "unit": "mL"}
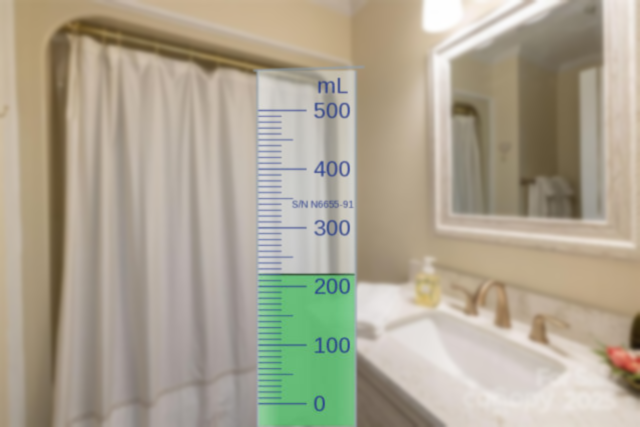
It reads {"value": 220, "unit": "mL"}
